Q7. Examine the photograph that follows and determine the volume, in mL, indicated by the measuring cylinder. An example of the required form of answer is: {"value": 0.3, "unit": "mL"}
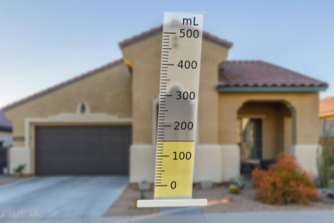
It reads {"value": 150, "unit": "mL"}
